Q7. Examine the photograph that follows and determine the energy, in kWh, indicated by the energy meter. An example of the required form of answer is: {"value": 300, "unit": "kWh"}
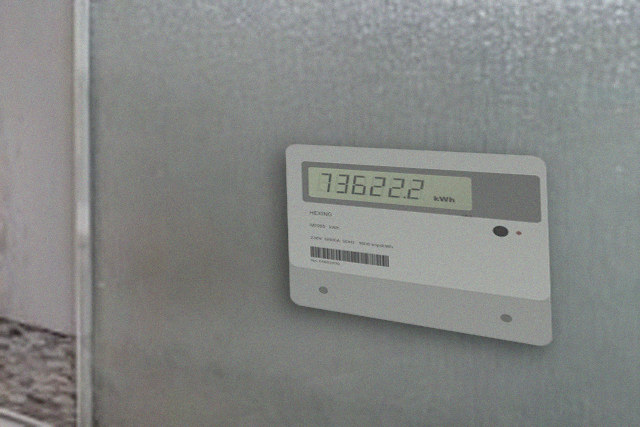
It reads {"value": 73622.2, "unit": "kWh"}
